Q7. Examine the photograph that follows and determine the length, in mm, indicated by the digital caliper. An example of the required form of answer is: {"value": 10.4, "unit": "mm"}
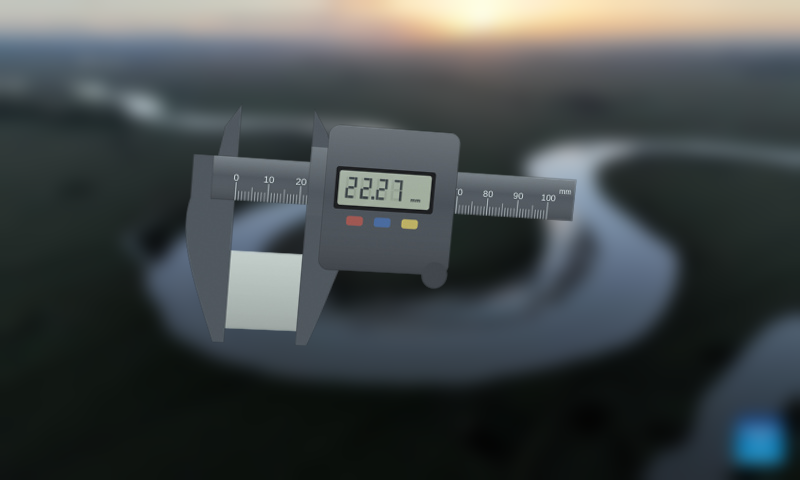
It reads {"value": 22.27, "unit": "mm"}
